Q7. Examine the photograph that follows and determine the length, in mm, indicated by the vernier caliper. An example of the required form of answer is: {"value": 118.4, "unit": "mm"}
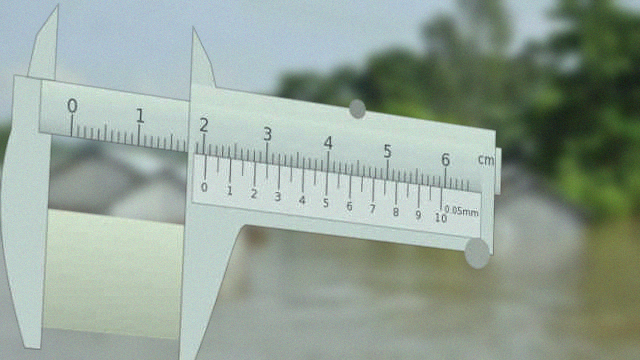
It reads {"value": 20.4, "unit": "mm"}
